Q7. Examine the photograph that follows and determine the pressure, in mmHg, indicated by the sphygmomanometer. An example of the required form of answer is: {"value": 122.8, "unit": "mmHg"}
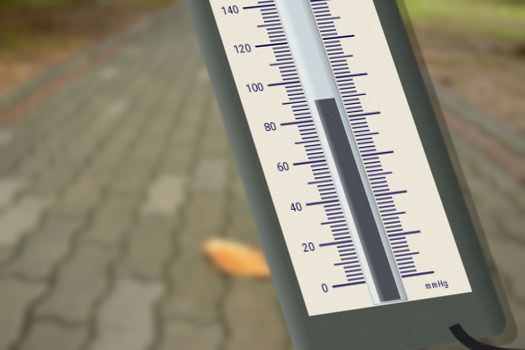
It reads {"value": 90, "unit": "mmHg"}
